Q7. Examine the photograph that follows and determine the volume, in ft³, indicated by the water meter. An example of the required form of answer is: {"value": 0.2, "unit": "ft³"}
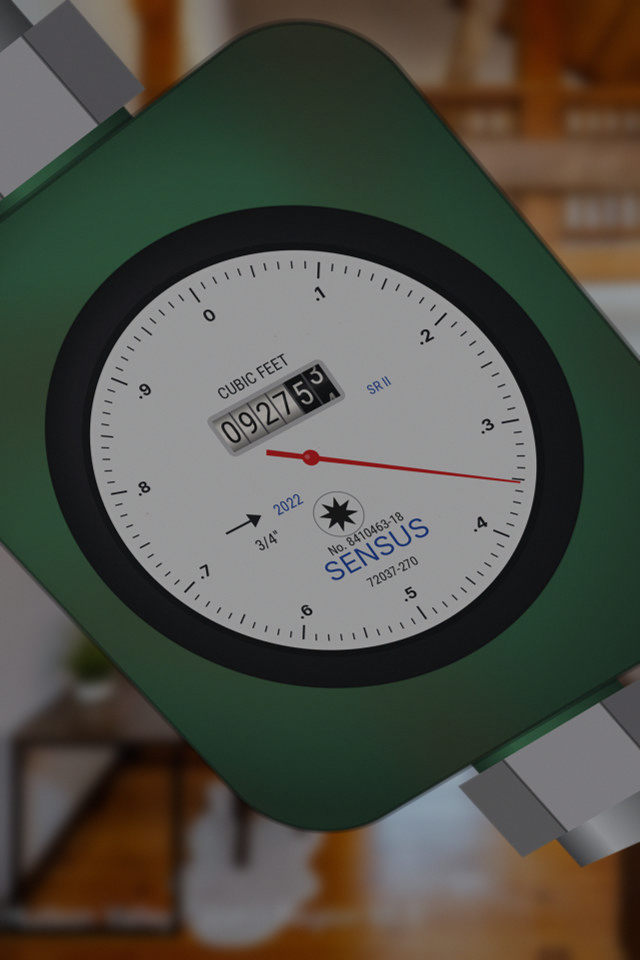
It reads {"value": 92753.35, "unit": "ft³"}
